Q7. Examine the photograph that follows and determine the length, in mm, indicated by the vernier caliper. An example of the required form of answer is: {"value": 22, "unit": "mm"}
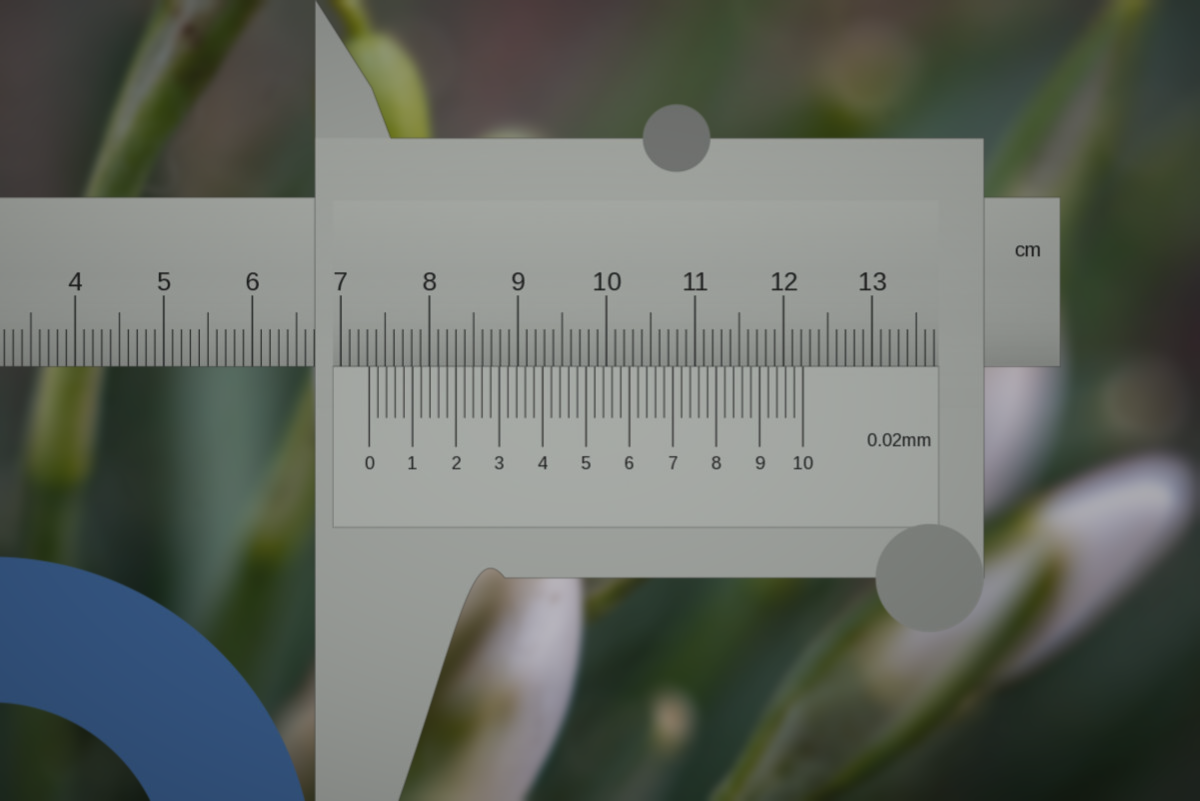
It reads {"value": 73.2, "unit": "mm"}
